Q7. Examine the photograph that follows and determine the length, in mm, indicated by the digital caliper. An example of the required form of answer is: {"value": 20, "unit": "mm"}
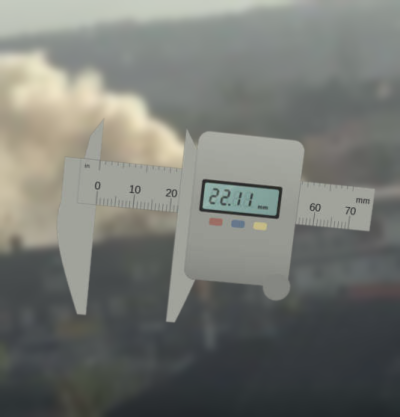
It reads {"value": 22.11, "unit": "mm"}
